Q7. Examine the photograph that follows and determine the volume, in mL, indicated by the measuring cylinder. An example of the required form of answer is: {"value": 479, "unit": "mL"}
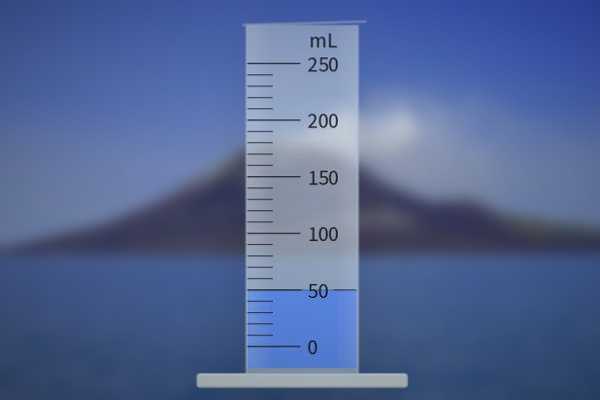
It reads {"value": 50, "unit": "mL"}
